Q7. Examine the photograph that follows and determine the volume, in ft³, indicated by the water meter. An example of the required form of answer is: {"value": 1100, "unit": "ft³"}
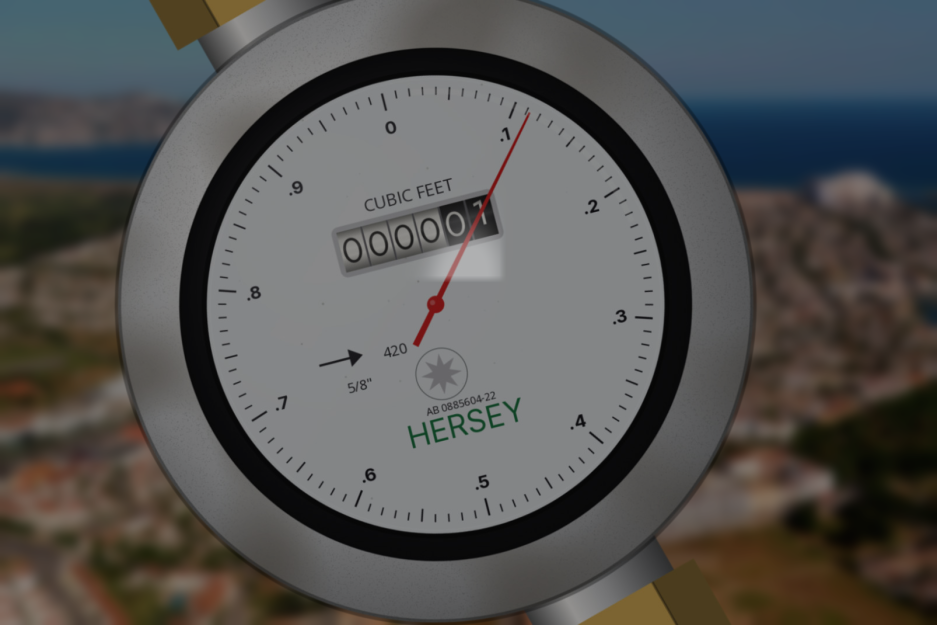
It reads {"value": 1.11, "unit": "ft³"}
